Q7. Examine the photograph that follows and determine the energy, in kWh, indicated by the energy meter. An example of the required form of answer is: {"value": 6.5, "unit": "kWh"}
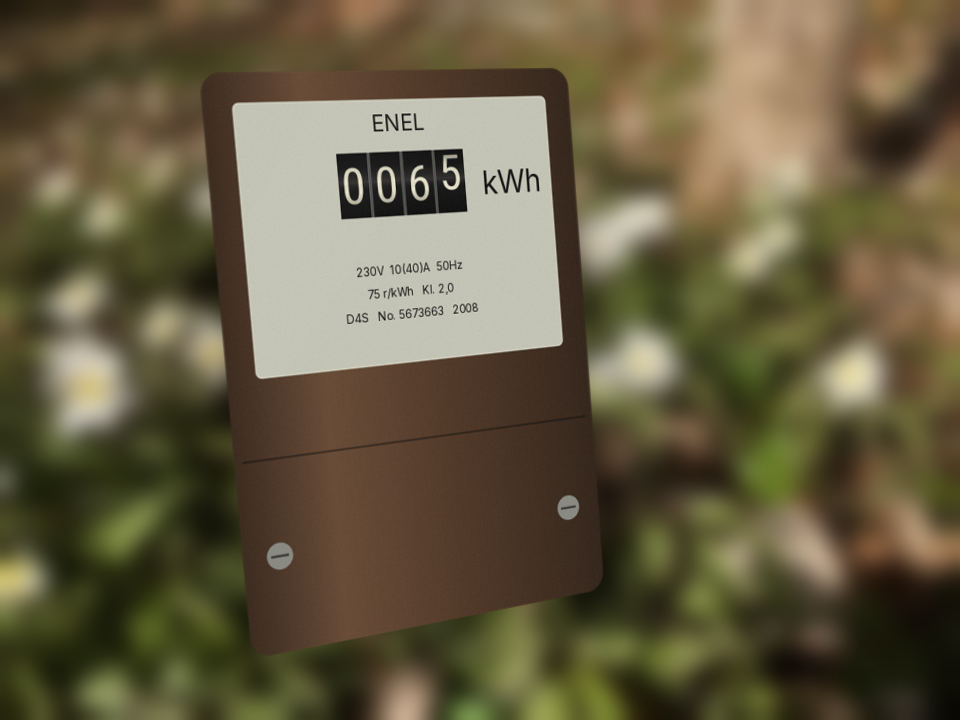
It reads {"value": 65, "unit": "kWh"}
